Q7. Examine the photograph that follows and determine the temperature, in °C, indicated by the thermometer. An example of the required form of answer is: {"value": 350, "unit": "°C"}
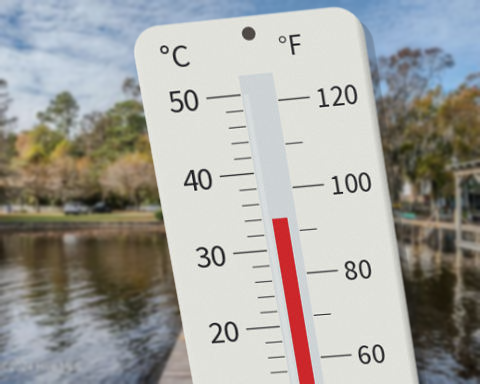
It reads {"value": 34, "unit": "°C"}
